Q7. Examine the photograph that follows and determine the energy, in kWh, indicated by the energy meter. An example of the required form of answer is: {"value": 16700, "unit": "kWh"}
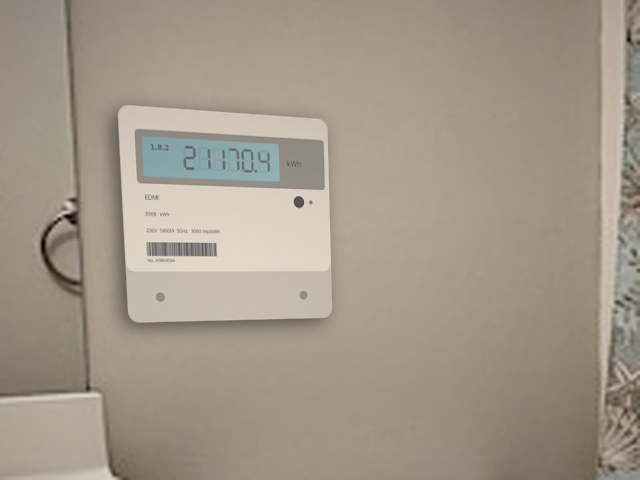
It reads {"value": 21170.4, "unit": "kWh"}
